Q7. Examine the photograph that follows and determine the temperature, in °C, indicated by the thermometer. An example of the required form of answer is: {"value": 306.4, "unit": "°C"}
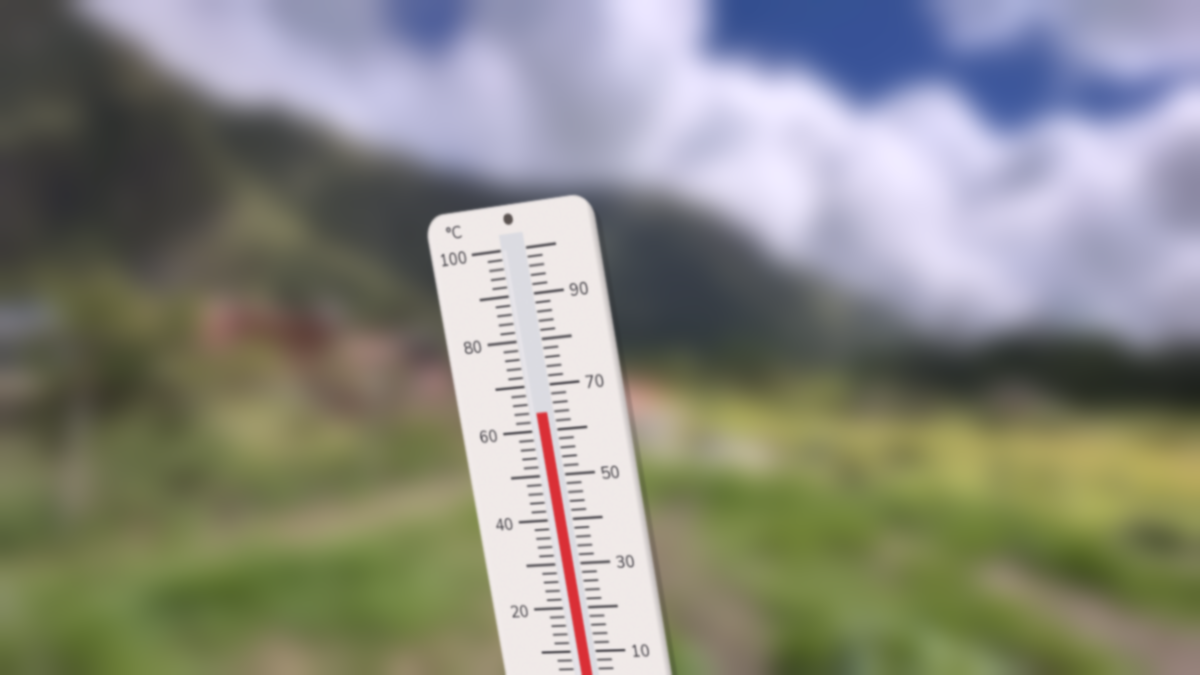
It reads {"value": 64, "unit": "°C"}
